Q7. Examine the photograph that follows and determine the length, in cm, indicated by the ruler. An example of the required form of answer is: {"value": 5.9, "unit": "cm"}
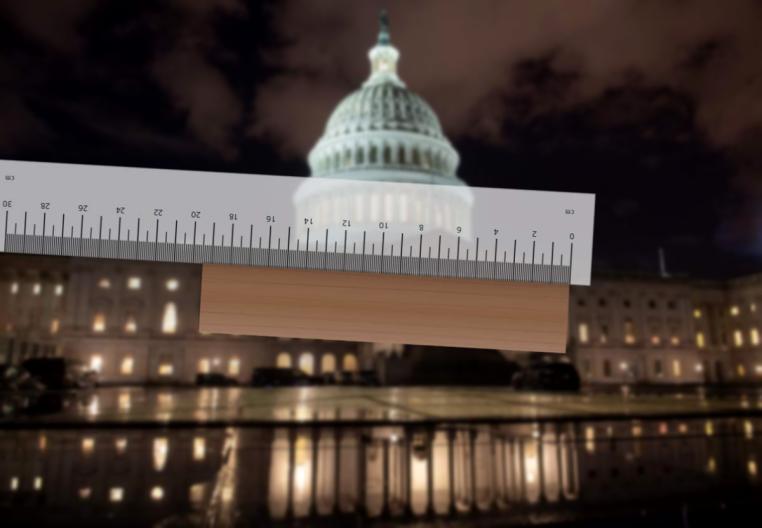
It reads {"value": 19.5, "unit": "cm"}
